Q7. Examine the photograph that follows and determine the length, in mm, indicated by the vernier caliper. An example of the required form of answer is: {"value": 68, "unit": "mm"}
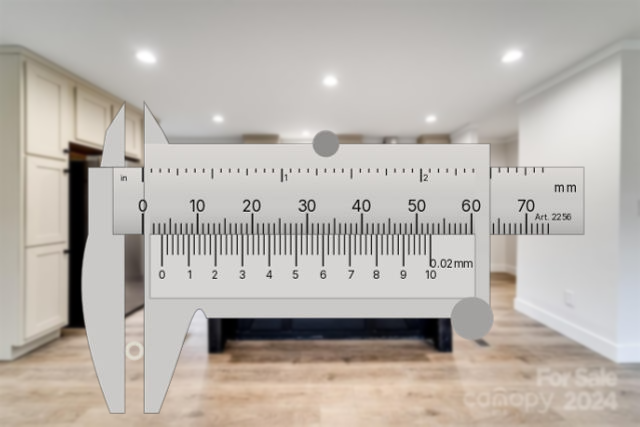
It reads {"value": 3.5, "unit": "mm"}
